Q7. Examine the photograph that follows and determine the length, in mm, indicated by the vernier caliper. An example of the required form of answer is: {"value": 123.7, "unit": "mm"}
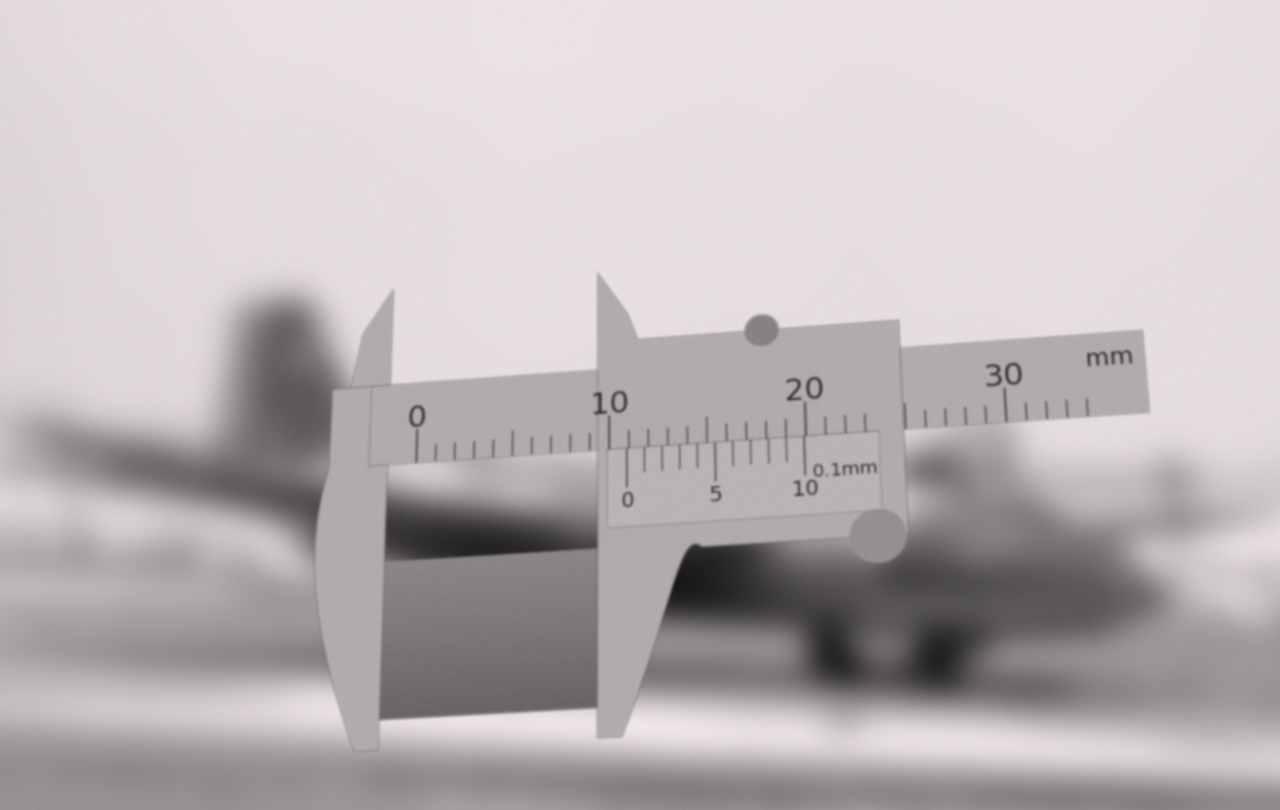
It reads {"value": 10.9, "unit": "mm"}
